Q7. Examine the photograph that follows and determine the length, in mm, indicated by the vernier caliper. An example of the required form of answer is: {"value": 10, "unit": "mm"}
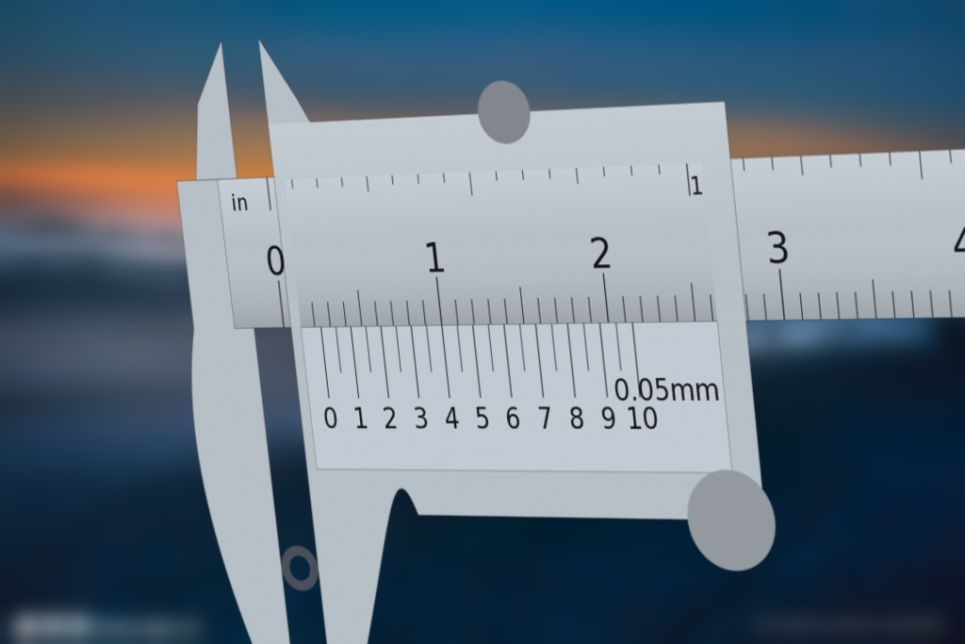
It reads {"value": 2.4, "unit": "mm"}
